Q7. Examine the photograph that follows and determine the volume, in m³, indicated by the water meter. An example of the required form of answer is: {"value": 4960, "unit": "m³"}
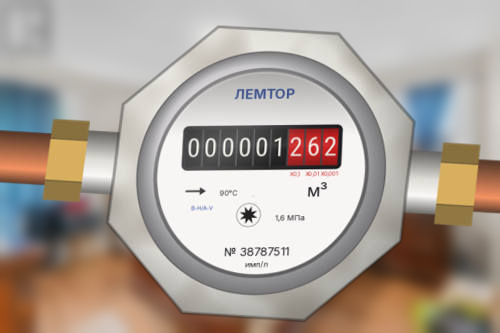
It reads {"value": 1.262, "unit": "m³"}
